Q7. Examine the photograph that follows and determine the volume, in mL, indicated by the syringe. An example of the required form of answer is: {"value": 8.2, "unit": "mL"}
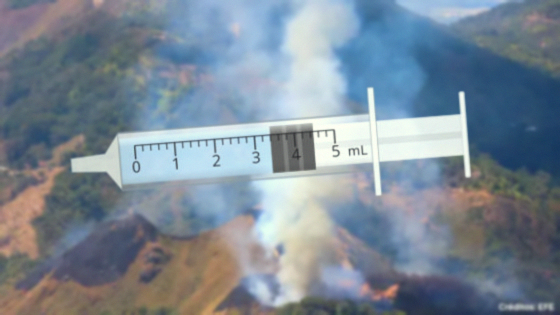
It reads {"value": 3.4, "unit": "mL"}
